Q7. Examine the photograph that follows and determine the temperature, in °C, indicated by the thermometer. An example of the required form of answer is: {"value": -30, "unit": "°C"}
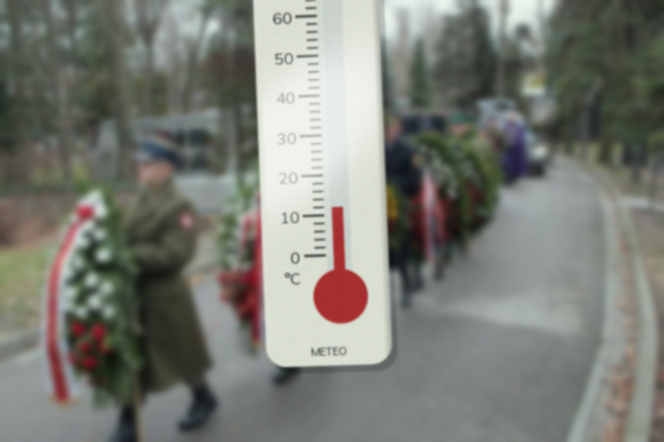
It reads {"value": 12, "unit": "°C"}
